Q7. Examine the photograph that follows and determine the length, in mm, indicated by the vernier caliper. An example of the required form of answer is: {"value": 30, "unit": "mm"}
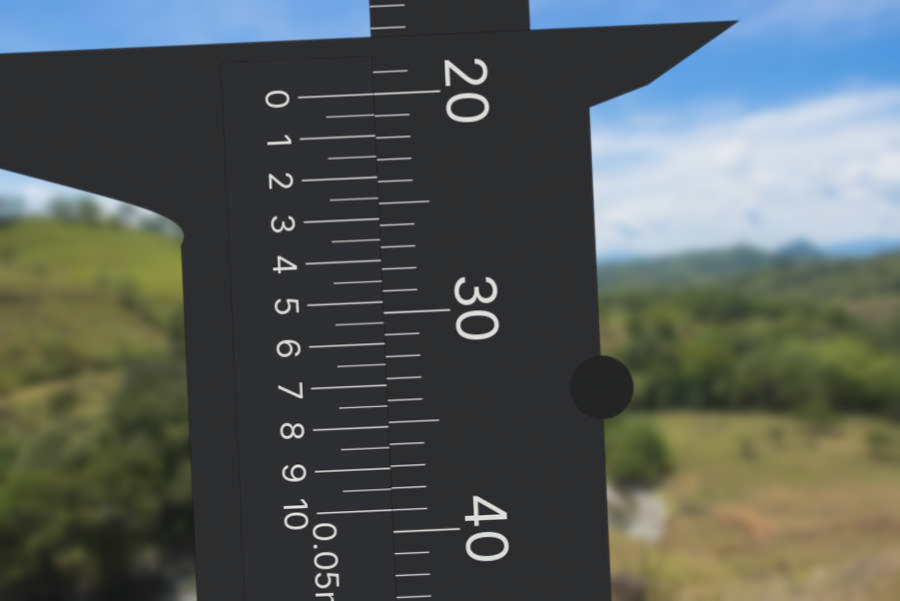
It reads {"value": 20.0, "unit": "mm"}
